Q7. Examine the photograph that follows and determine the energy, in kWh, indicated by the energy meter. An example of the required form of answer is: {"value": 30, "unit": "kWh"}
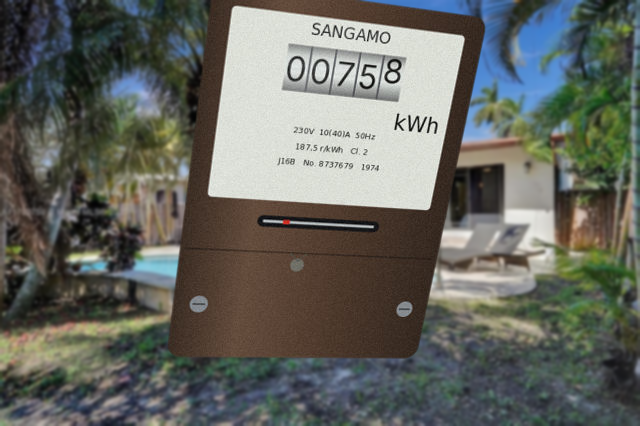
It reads {"value": 758, "unit": "kWh"}
